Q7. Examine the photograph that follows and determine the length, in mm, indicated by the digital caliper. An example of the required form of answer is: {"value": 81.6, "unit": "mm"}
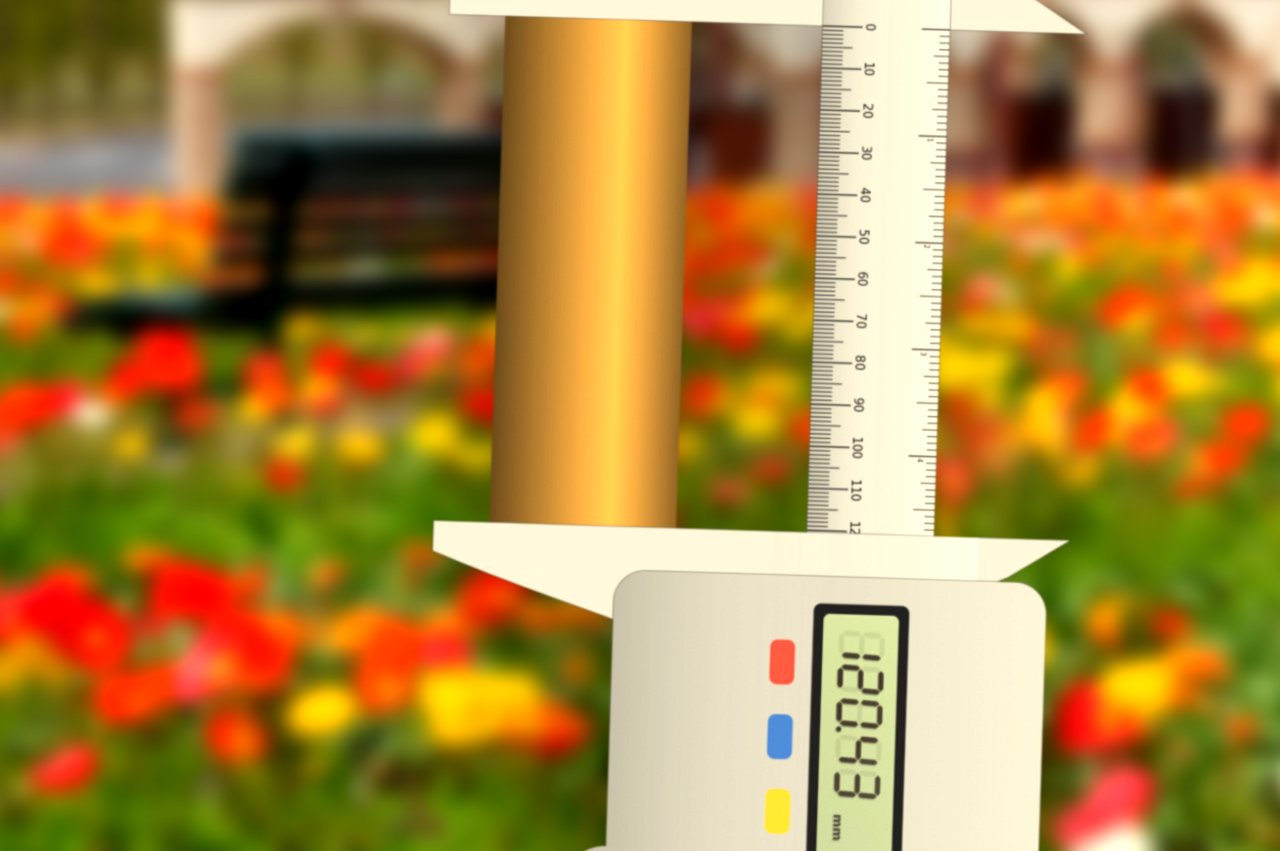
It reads {"value": 120.43, "unit": "mm"}
